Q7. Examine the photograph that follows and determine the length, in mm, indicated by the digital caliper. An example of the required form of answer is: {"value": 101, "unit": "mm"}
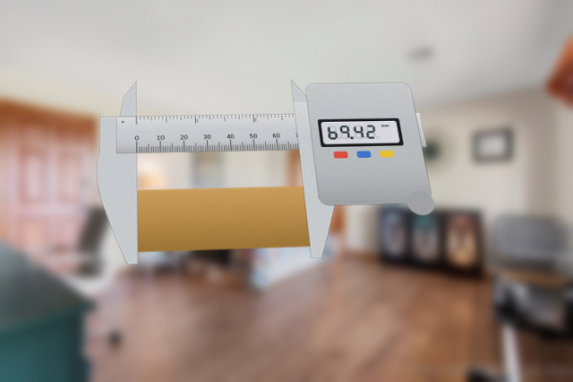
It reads {"value": 69.42, "unit": "mm"}
